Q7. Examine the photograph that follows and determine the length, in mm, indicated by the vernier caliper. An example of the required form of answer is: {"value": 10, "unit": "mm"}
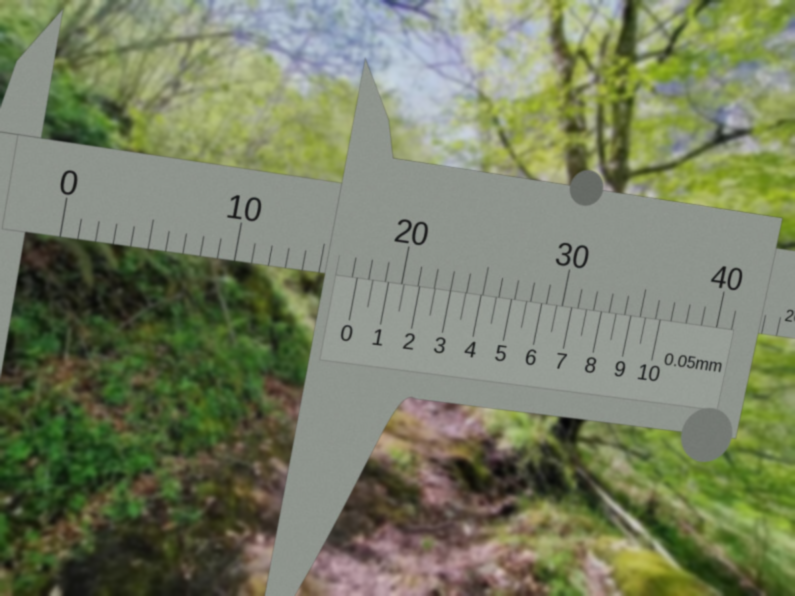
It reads {"value": 17.3, "unit": "mm"}
